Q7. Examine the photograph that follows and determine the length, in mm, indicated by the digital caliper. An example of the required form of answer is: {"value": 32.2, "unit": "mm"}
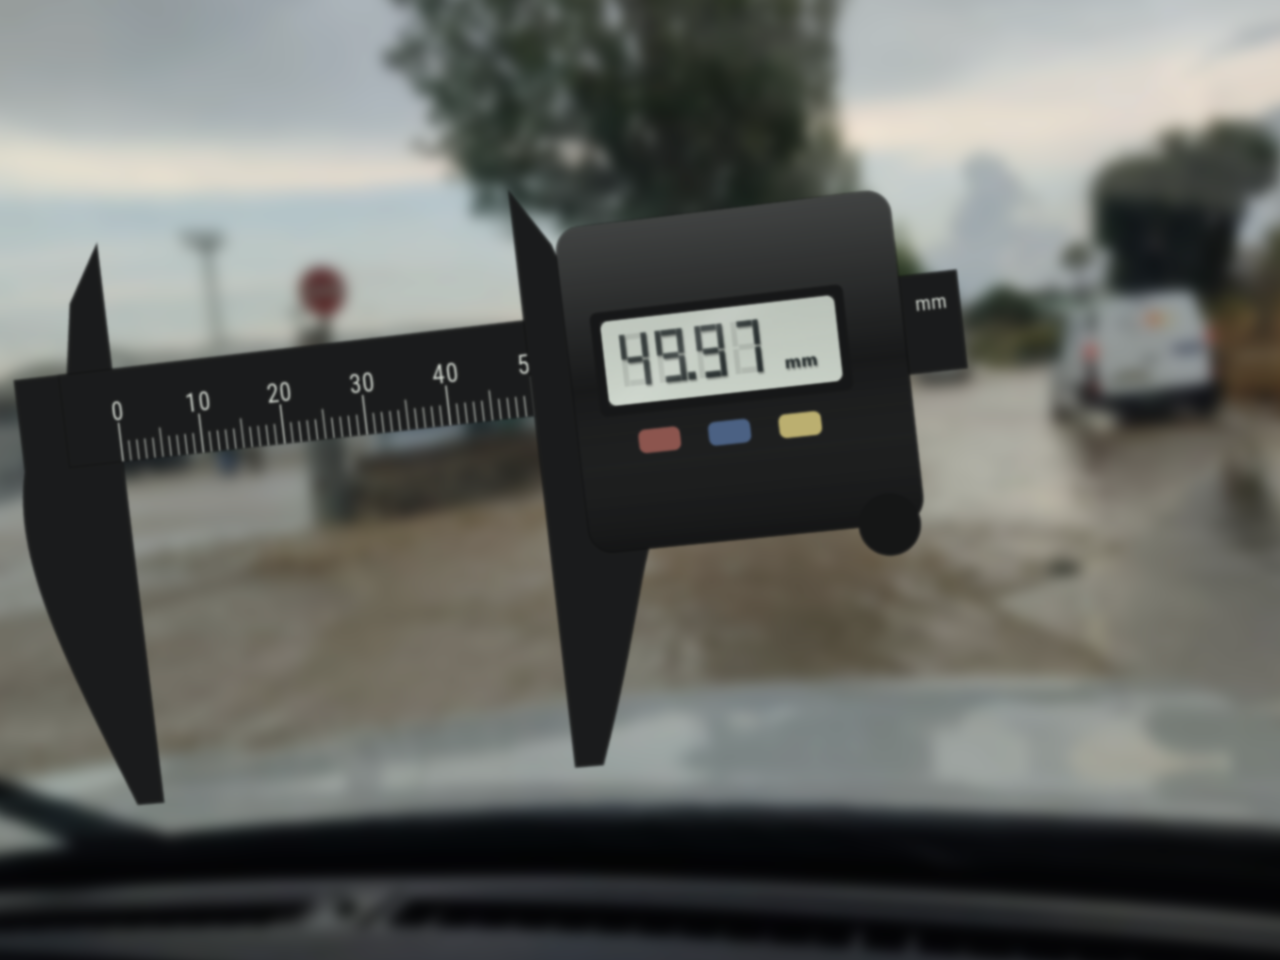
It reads {"value": 49.97, "unit": "mm"}
